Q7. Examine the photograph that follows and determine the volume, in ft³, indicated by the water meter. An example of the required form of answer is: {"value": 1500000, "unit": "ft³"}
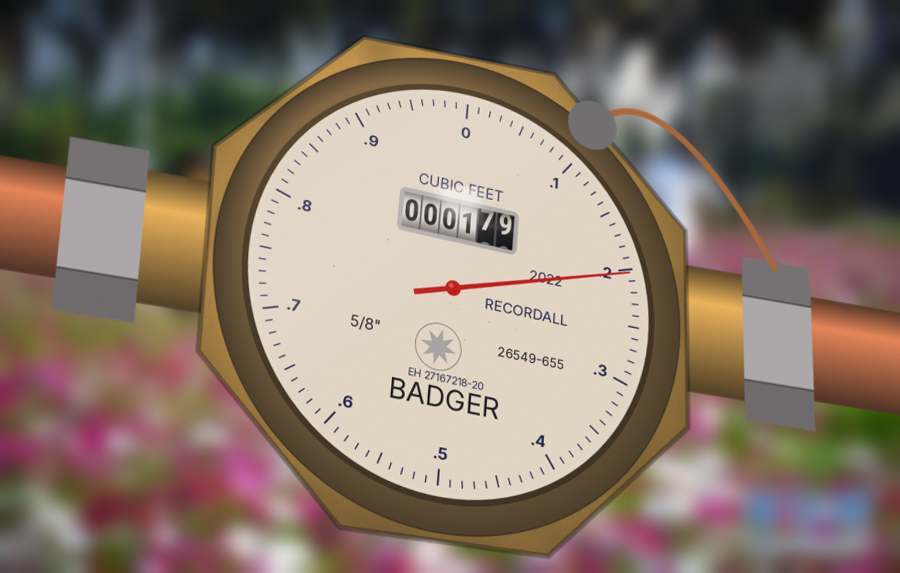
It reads {"value": 179.20, "unit": "ft³"}
